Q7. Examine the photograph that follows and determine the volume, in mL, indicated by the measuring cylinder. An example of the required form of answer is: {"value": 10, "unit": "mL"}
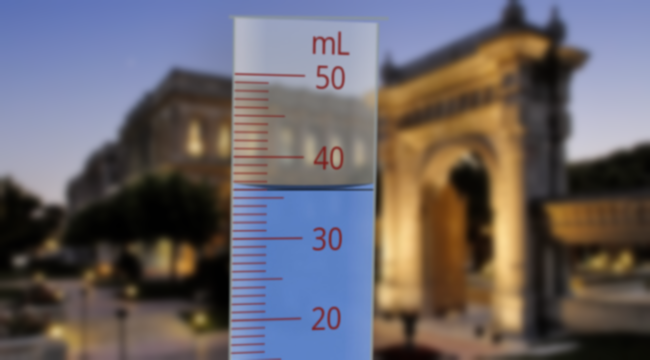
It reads {"value": 36, "unit": "mL"}
